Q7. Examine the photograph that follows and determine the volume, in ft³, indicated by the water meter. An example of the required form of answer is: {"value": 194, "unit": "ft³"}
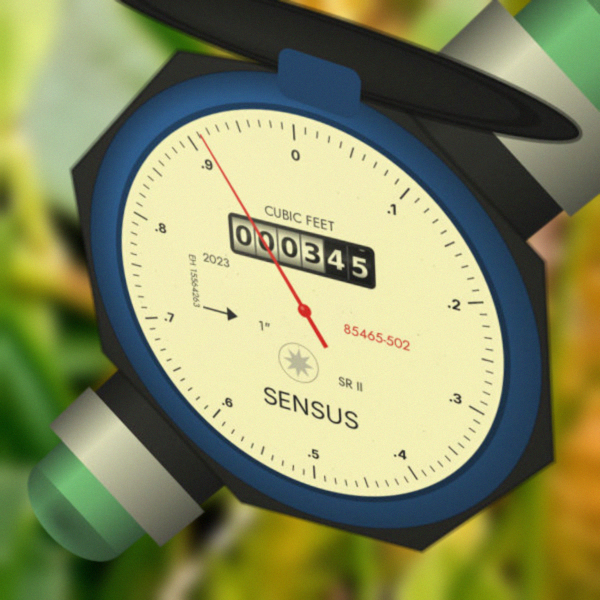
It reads {"value": 344.91, "unit": "ft³"}
